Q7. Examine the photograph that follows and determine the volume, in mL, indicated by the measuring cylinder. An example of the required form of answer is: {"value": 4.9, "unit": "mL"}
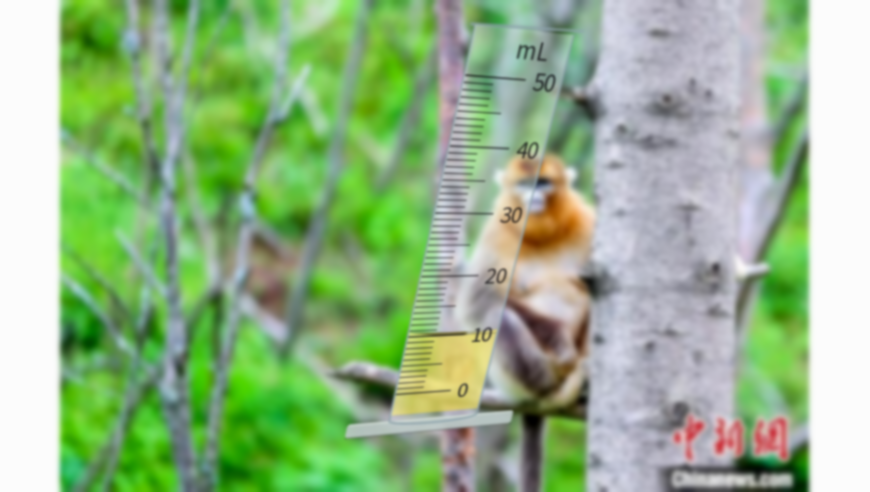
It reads {"value": 10, "unit": "mL"}
